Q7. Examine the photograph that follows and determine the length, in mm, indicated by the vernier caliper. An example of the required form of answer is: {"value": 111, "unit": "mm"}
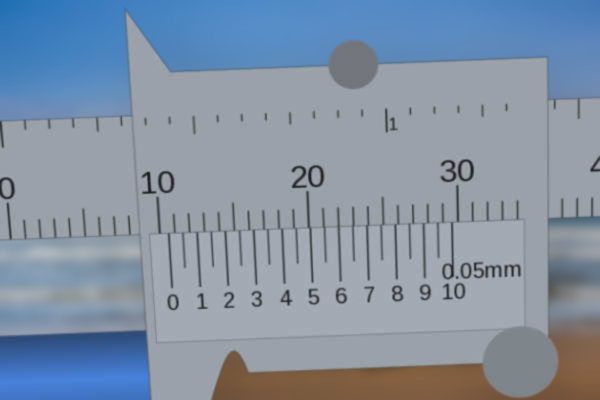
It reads {"value": 10.6, "unit": "mm"}
